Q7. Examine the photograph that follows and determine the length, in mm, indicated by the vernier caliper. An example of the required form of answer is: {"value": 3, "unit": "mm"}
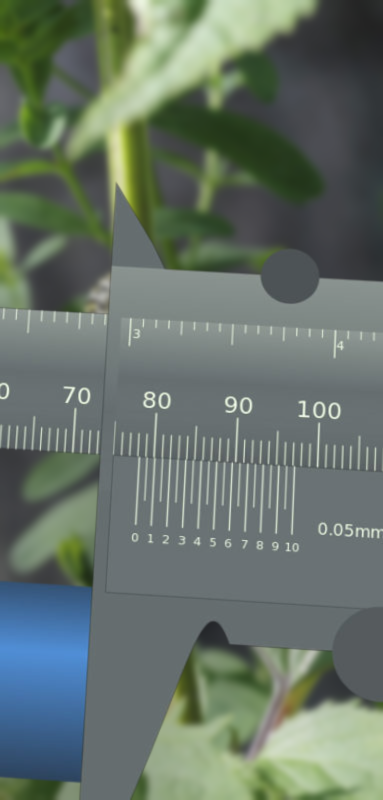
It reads {"value": 78.2, "unit": "mm"}
